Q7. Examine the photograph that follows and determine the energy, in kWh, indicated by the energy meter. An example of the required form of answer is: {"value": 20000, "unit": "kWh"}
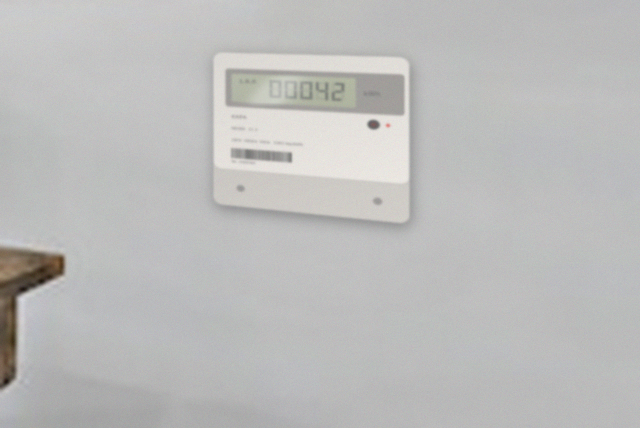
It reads {"value": 42, "unit": "kWh"}
